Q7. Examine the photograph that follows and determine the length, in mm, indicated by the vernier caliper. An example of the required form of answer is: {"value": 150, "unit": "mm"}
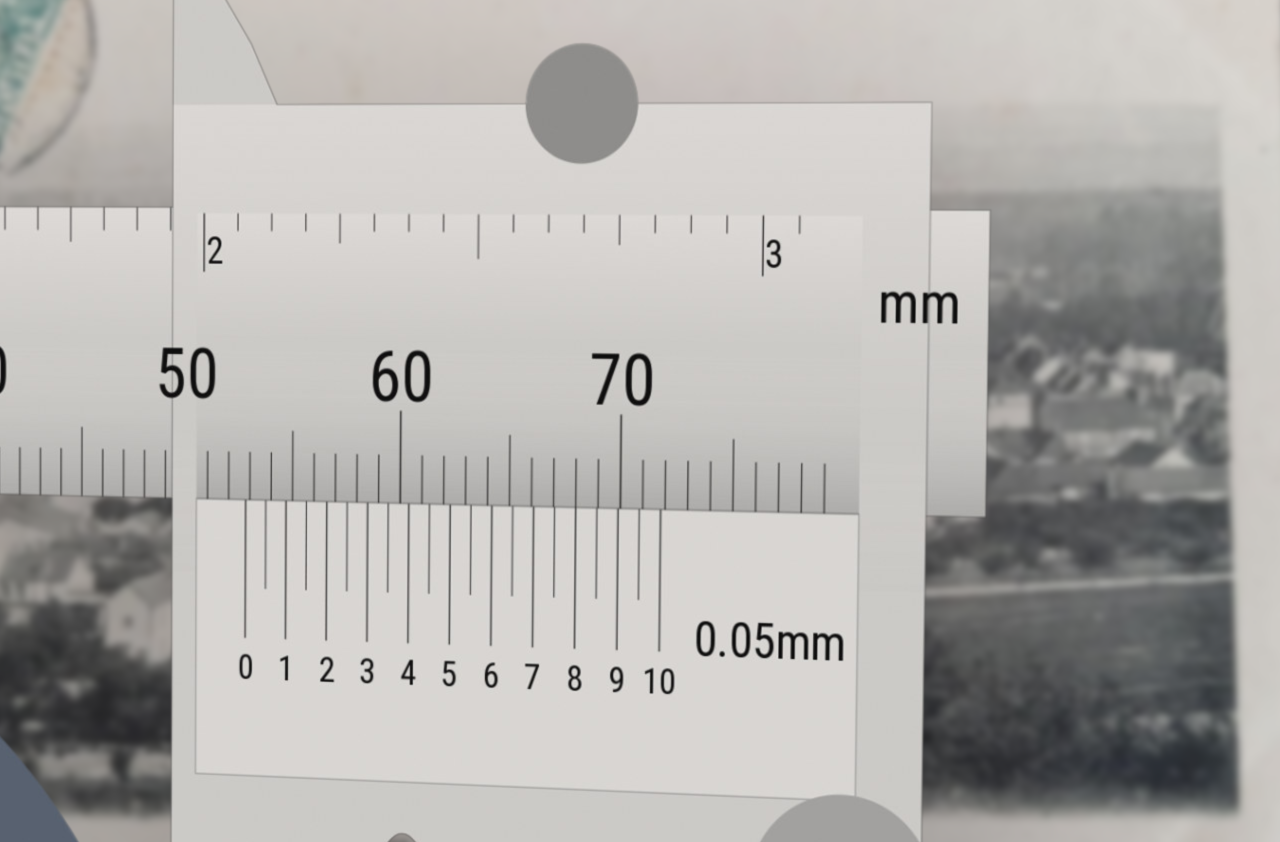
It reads {"value": 52.8, "unit": "mm"}
